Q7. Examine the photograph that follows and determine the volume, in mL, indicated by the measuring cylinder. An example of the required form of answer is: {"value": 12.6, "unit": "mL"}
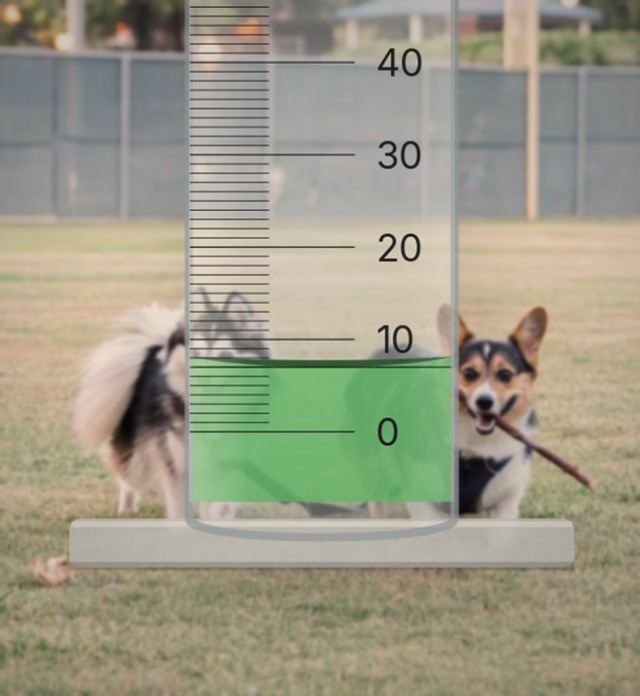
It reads {"value": 7, "unit": "mL"}
